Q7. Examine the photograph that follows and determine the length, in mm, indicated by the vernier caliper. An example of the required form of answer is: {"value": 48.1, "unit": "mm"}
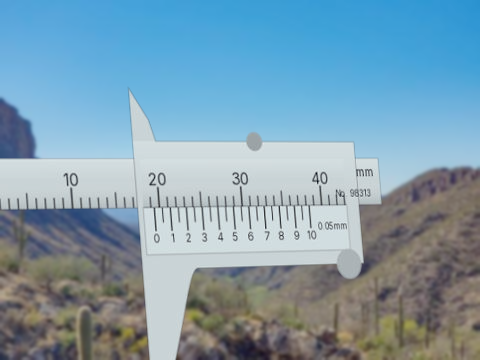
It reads {"value": 19.4, "unit": "mm"}
